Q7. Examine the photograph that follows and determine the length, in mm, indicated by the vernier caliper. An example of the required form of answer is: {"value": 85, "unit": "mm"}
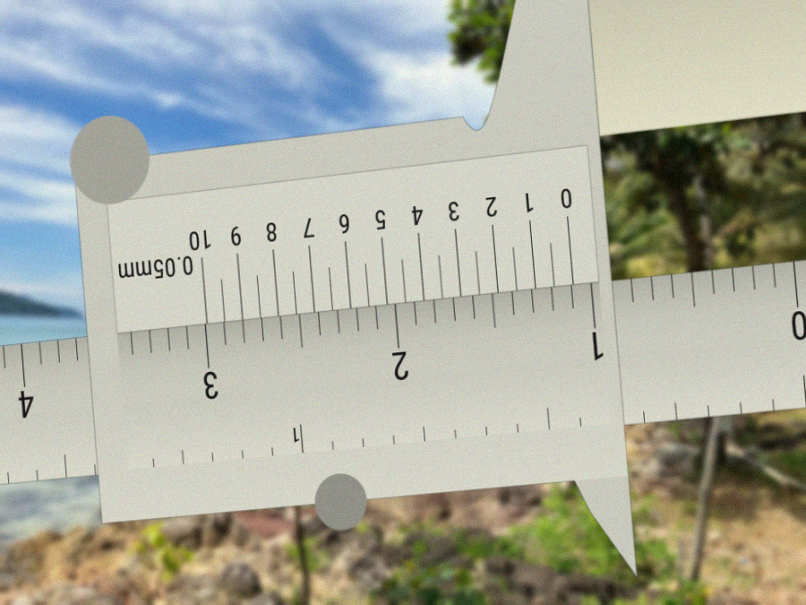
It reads {"value": 10.9, "unit": "mm"}
